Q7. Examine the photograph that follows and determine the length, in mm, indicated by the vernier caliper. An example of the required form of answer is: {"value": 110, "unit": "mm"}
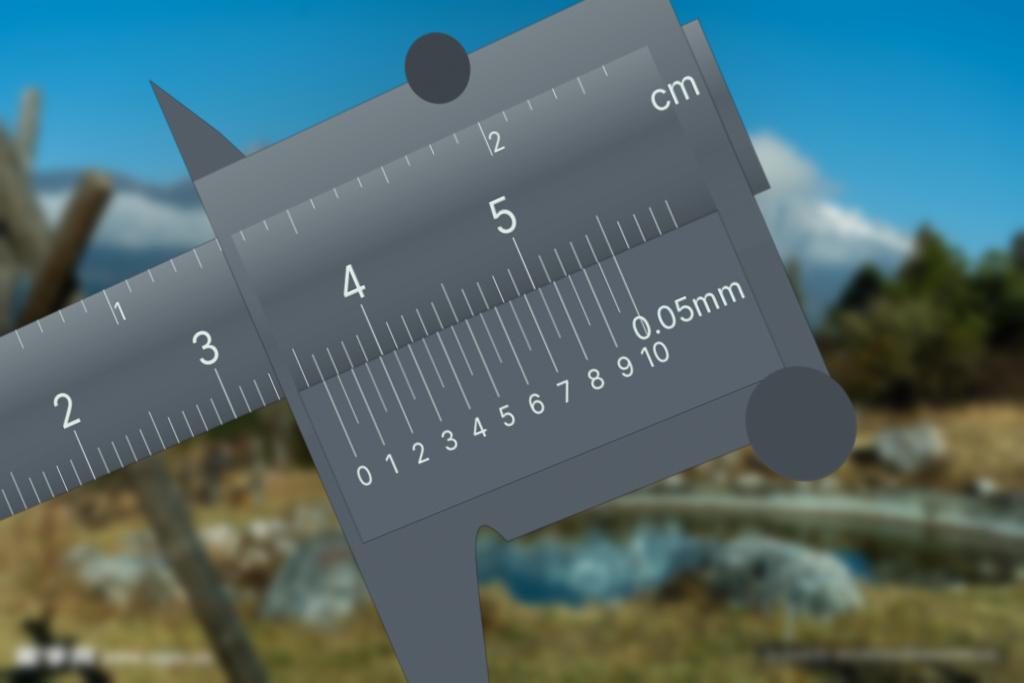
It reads {"value": 36.0, "unit": "mm"}
